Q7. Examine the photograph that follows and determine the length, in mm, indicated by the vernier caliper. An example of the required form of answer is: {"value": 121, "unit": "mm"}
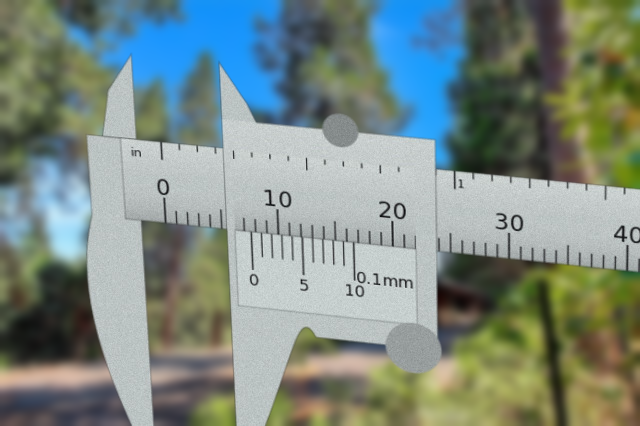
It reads {"value": 7.6, "unit": "mm"}
